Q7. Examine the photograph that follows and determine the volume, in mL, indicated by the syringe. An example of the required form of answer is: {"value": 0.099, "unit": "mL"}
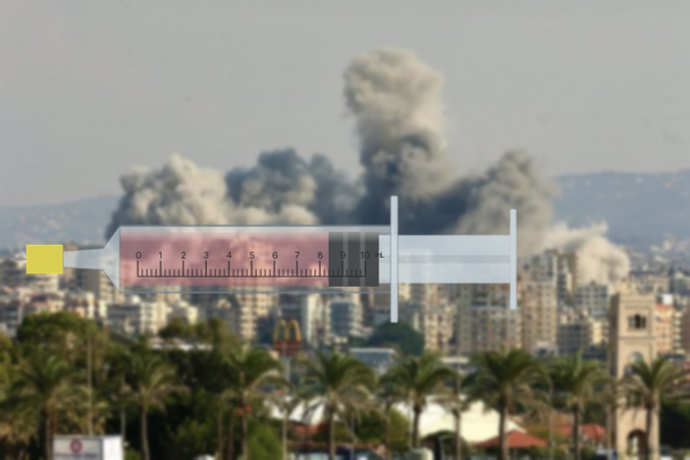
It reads {"value": 8.4, "unit": "mL"}
